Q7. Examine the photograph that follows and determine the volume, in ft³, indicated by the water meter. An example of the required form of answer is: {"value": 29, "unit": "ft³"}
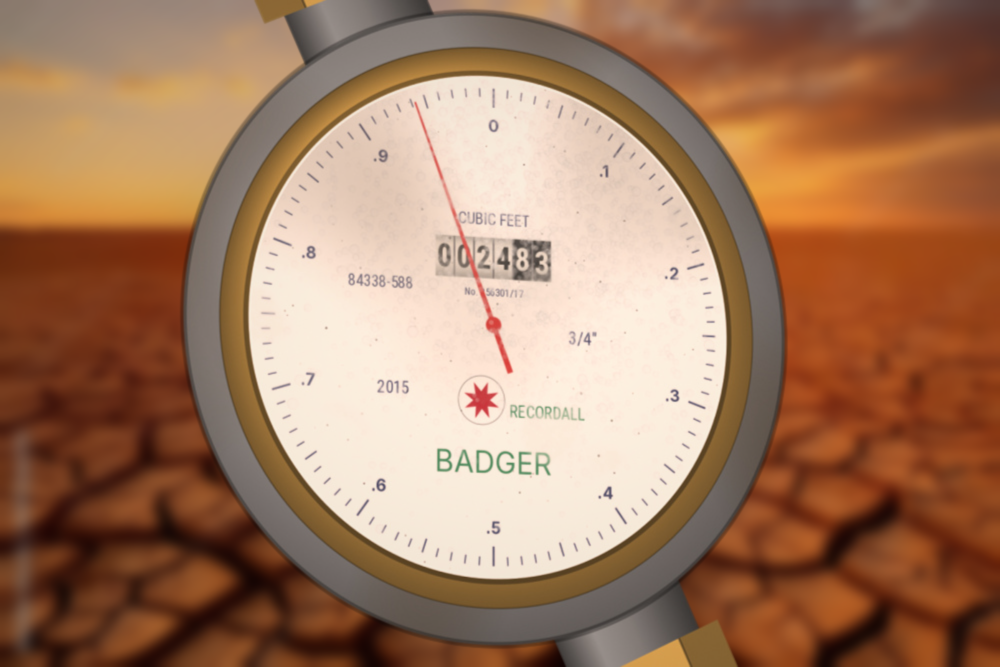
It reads {"value": 2482.94, "unit": "ft³"}
